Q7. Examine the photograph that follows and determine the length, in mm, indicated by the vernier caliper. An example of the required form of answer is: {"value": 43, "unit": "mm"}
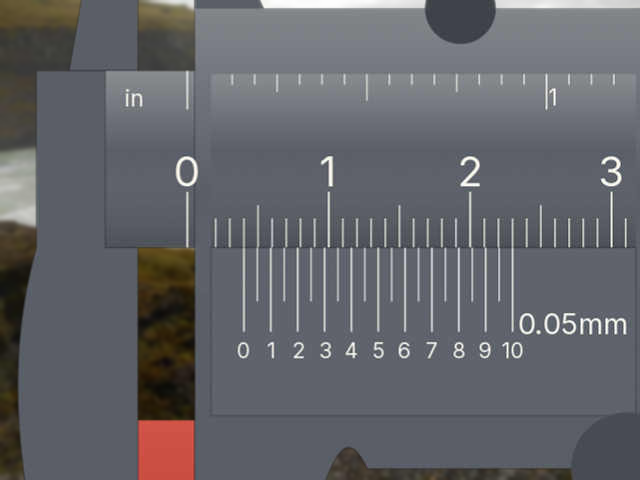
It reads {"value": 4.0, "unit": "mm"}
